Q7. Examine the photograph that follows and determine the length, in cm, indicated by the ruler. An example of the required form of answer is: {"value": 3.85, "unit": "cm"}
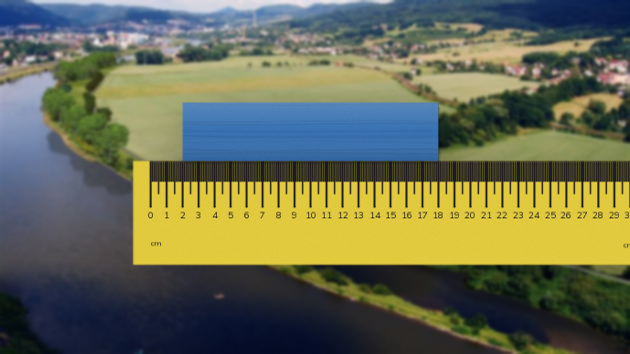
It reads {"value": 16, "unit": "cm"}
